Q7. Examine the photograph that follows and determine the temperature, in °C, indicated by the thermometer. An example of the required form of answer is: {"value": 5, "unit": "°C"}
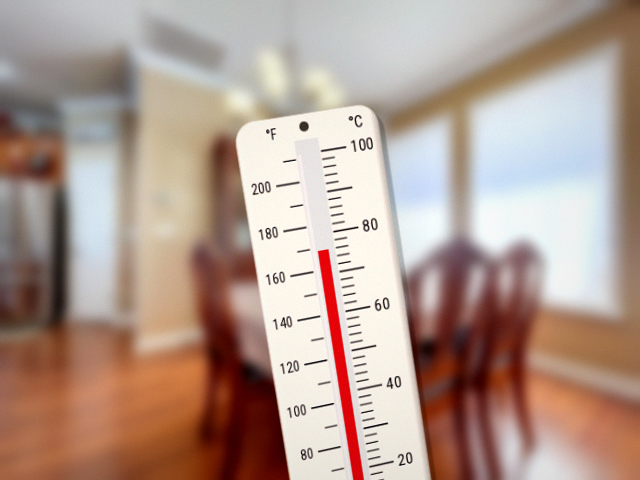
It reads {"value": 76, "unit": "°C"}
